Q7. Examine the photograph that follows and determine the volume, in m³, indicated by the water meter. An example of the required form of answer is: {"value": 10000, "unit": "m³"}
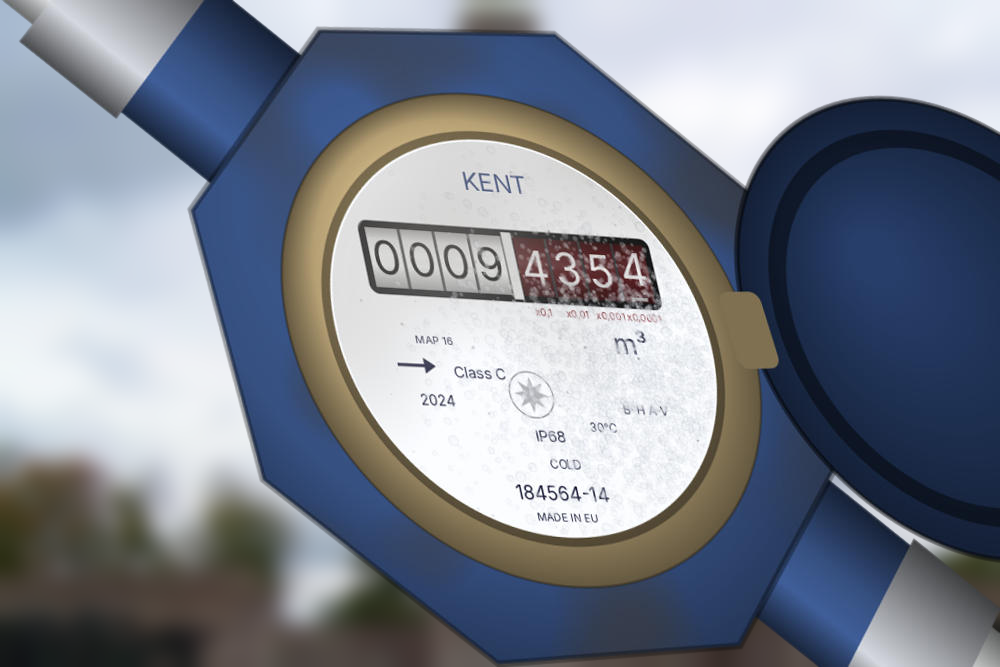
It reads {"value": 9.4354, "unit": "m³"}
